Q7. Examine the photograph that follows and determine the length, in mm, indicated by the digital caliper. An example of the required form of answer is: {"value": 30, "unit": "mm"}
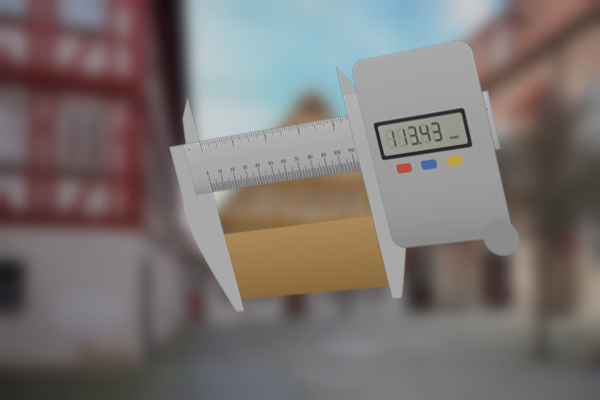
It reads {"value": 113.43, "unit": "mm"}
